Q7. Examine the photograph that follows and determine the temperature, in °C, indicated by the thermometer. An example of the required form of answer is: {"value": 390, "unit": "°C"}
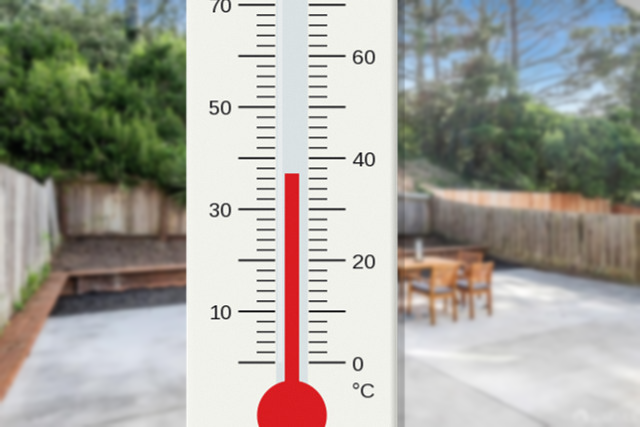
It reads {"value": 37, "unit": "°C"}
